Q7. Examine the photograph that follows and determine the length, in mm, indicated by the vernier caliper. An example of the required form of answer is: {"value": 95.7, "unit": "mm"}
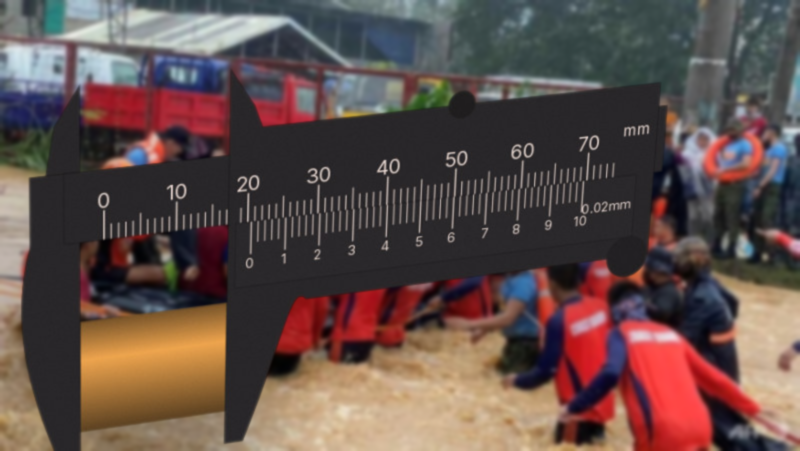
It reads {"value": 20.5, "unit": "mm"}
